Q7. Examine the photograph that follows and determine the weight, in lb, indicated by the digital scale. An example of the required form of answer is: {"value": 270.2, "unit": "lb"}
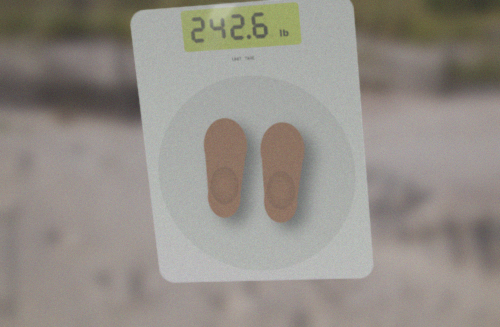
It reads {"value": 242.6, "unit": "lb"}
